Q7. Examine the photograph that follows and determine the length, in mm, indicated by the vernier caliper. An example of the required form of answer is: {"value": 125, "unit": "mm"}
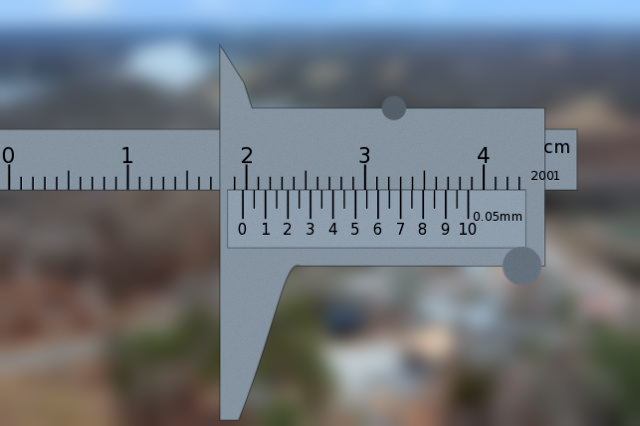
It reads {"value": 19.7, "unit": "mm"}
